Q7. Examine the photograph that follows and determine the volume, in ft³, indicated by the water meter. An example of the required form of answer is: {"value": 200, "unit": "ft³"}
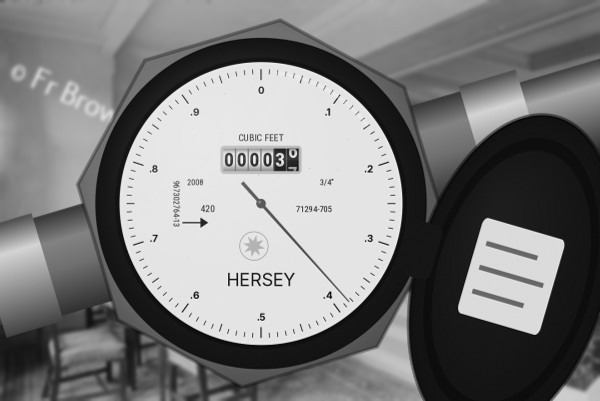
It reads {"value": 36.38, "unit": "ft³"}
